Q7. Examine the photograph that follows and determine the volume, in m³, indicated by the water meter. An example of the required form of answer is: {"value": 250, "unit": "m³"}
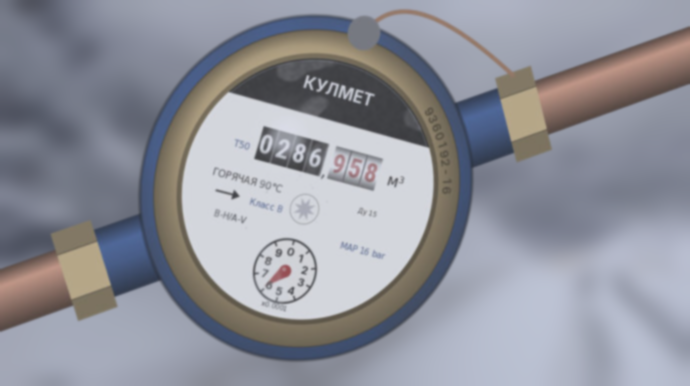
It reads {"value": 286.9586, "unit": "m³"}
